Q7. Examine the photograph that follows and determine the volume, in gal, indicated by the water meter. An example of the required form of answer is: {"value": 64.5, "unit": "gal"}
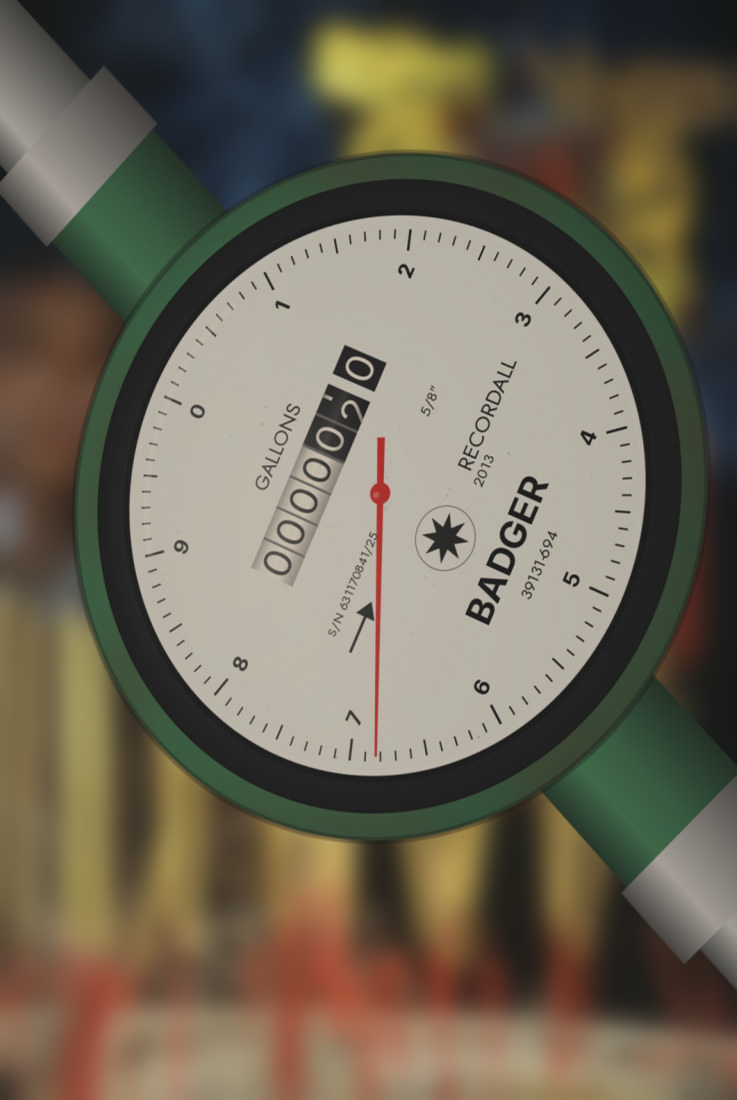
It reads {"value": 16.8, "unit": "gal"}
